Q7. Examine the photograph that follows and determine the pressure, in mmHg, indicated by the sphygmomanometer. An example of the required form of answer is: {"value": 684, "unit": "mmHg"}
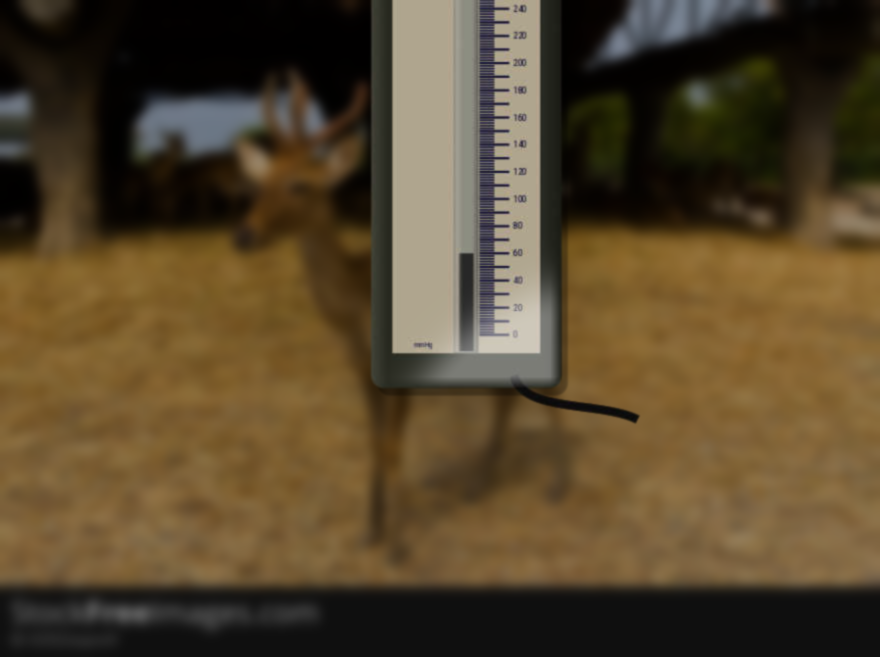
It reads {"value": 60, "unit": "mmHg"}
